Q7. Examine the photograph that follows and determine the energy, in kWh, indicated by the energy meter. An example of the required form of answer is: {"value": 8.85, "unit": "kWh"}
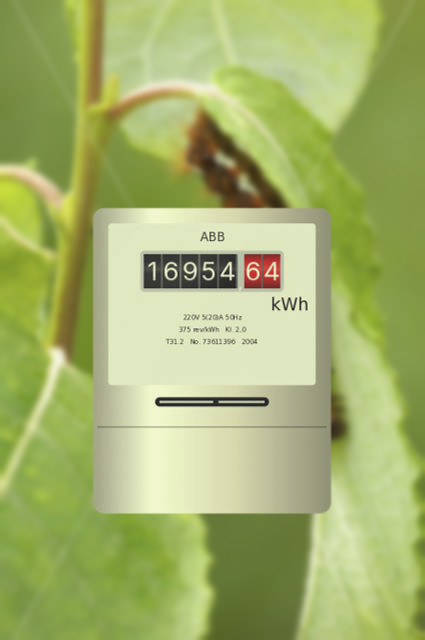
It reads {"value": 16954.64, "unit": "kWh"}
